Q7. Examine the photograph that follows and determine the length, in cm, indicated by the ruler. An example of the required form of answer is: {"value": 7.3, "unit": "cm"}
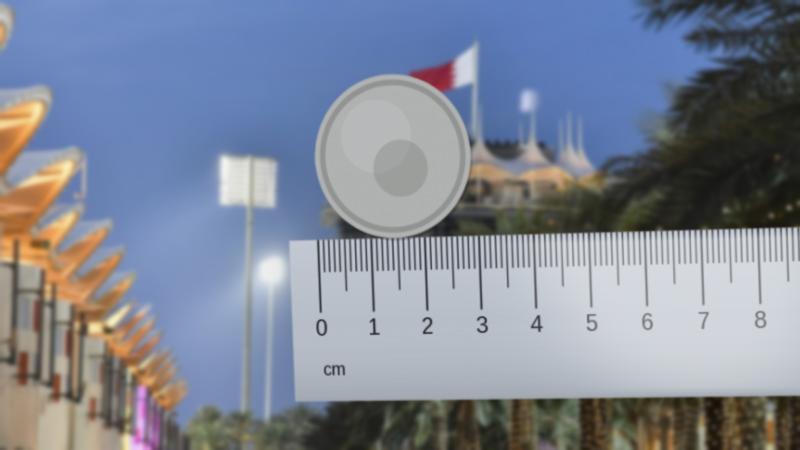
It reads {"value": 2.9, "unit": "cm"}
